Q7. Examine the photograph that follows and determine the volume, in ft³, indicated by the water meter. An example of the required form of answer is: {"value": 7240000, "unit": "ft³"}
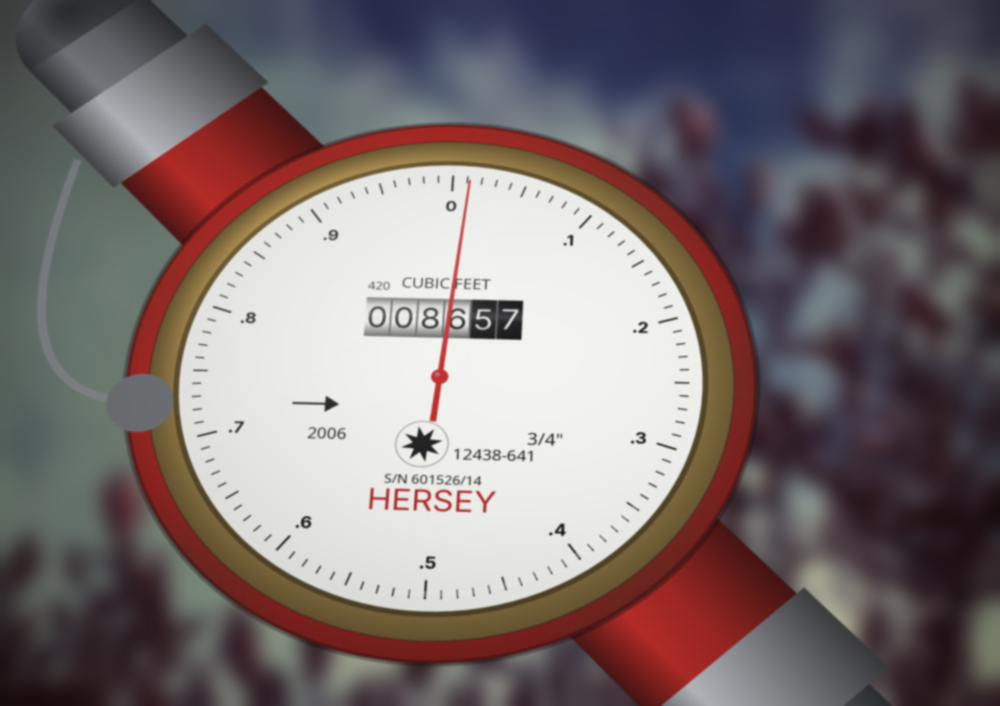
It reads {"value": 8657.01, "unit": "ft³"}
